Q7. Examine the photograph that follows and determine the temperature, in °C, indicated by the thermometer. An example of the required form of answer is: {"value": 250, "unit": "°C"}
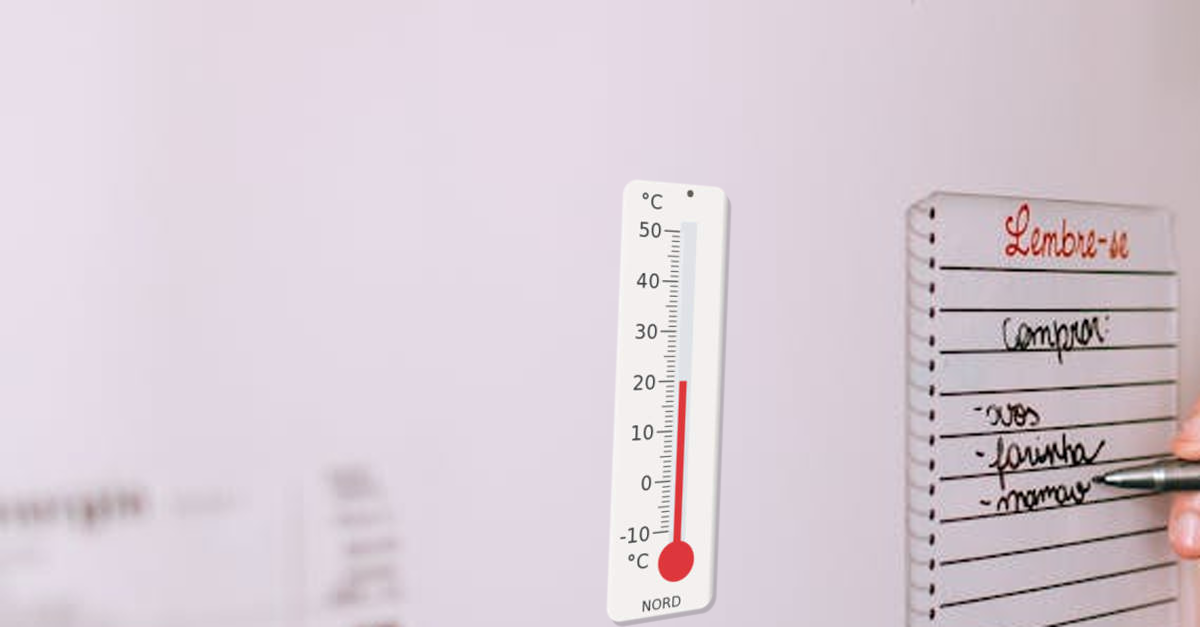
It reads {"value": 20, "unit": "°C"}
